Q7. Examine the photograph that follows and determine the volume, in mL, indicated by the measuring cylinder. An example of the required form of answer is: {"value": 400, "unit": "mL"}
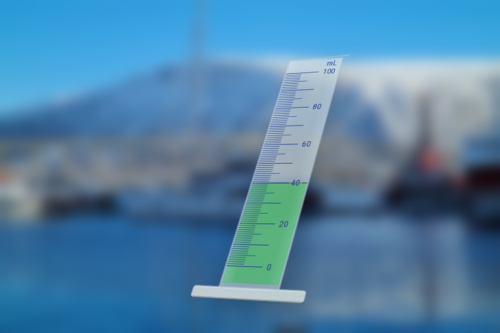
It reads {"value": 40, "unit": "mL"}
